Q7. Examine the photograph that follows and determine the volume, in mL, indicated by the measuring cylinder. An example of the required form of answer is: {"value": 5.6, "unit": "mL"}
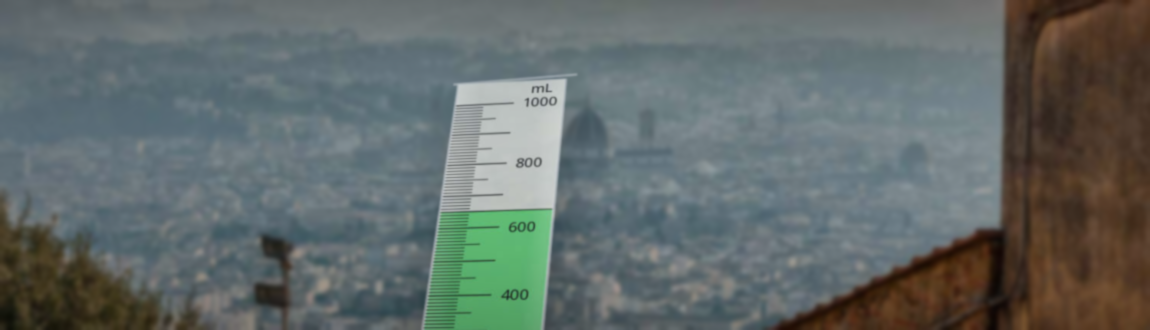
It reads {"value": 650, "unit": "mL"}
